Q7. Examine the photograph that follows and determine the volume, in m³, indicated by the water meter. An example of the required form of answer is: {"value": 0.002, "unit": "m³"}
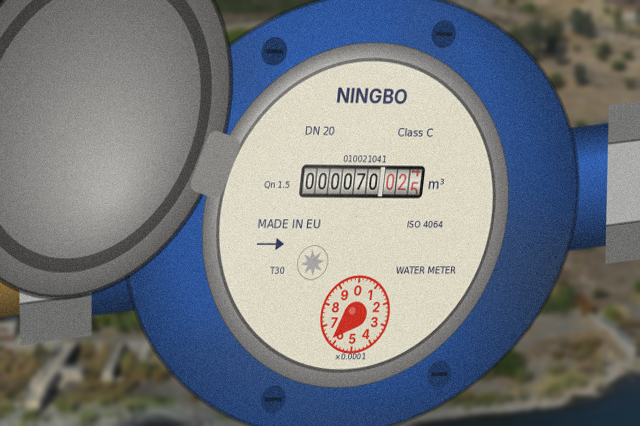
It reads {"value": 70.0246, "unit": "m³"}
